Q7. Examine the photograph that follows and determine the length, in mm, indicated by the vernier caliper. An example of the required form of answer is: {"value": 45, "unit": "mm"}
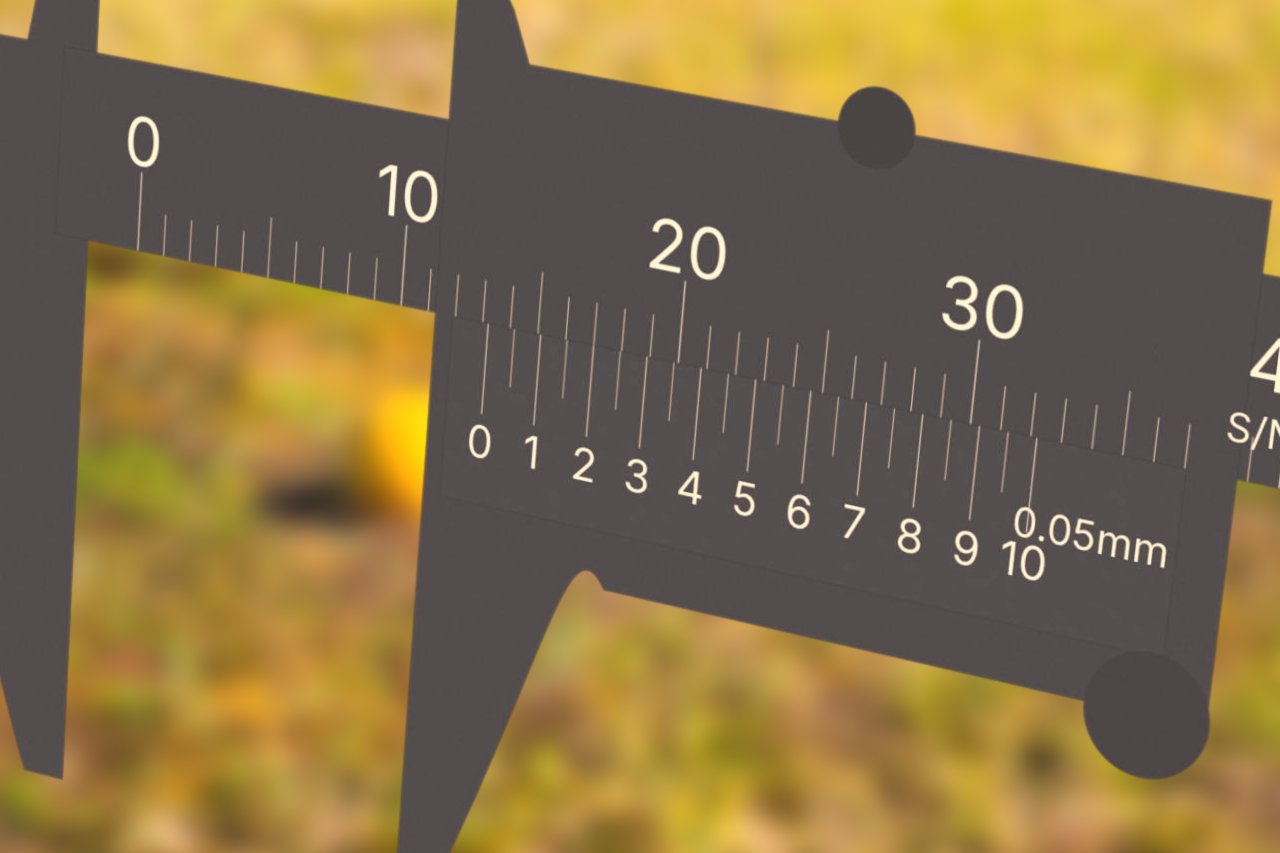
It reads {"value": 13.20, "unit": "mm"}
